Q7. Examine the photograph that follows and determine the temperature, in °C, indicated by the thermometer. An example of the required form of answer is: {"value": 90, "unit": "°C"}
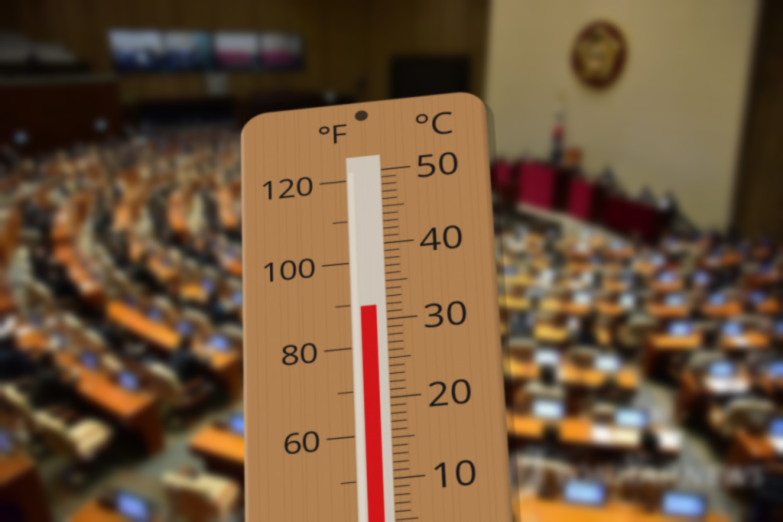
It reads {"value": 32, "unit": "°C"}
